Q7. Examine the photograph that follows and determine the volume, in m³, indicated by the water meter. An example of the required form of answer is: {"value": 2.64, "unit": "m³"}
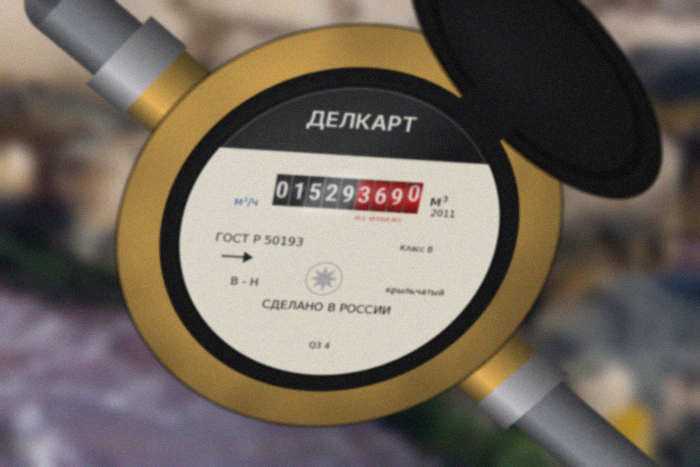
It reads {"value": 1529.3690, "unit": "m³"}
